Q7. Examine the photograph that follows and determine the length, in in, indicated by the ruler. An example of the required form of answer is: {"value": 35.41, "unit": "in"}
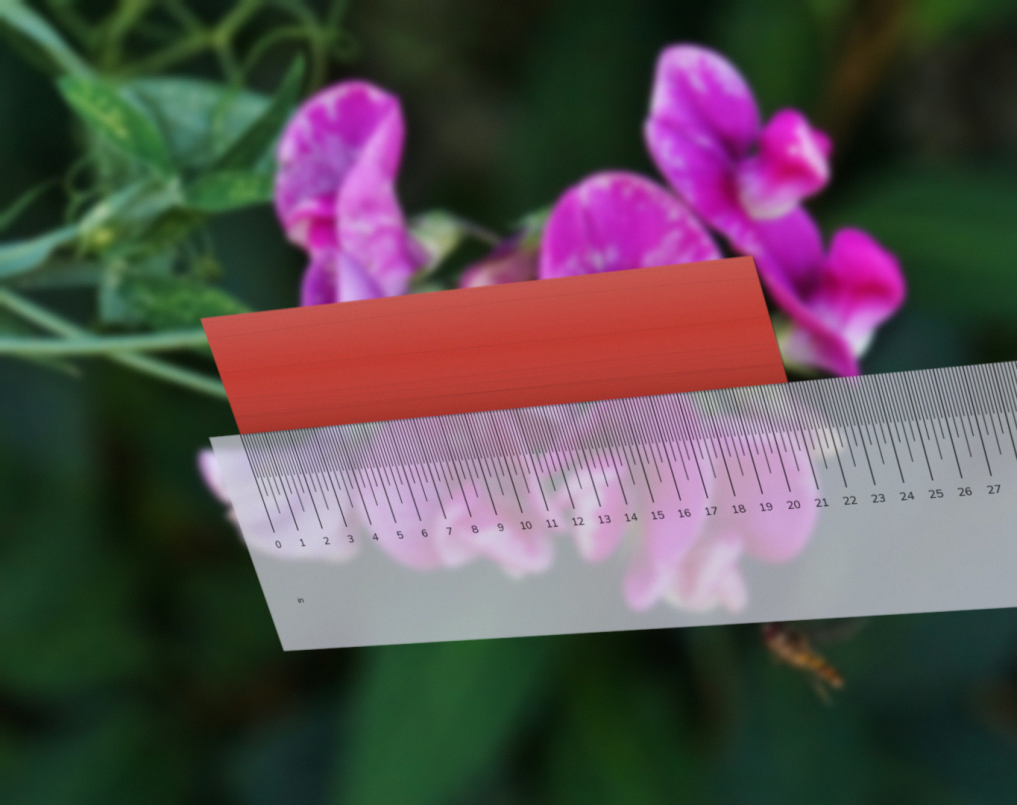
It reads {"value": 21, "unit": "in"}
